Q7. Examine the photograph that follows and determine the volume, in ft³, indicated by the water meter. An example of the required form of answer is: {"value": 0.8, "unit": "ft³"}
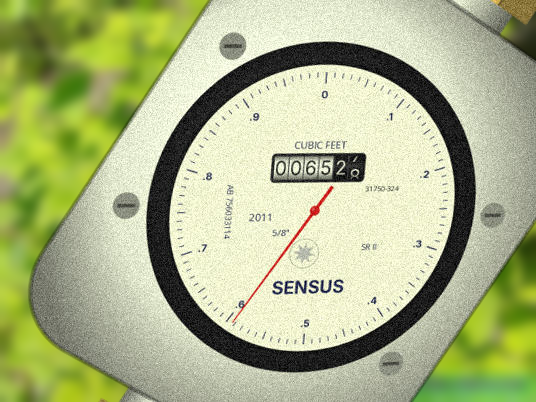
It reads {"value": 6527.59, "unit": "ft³"}
